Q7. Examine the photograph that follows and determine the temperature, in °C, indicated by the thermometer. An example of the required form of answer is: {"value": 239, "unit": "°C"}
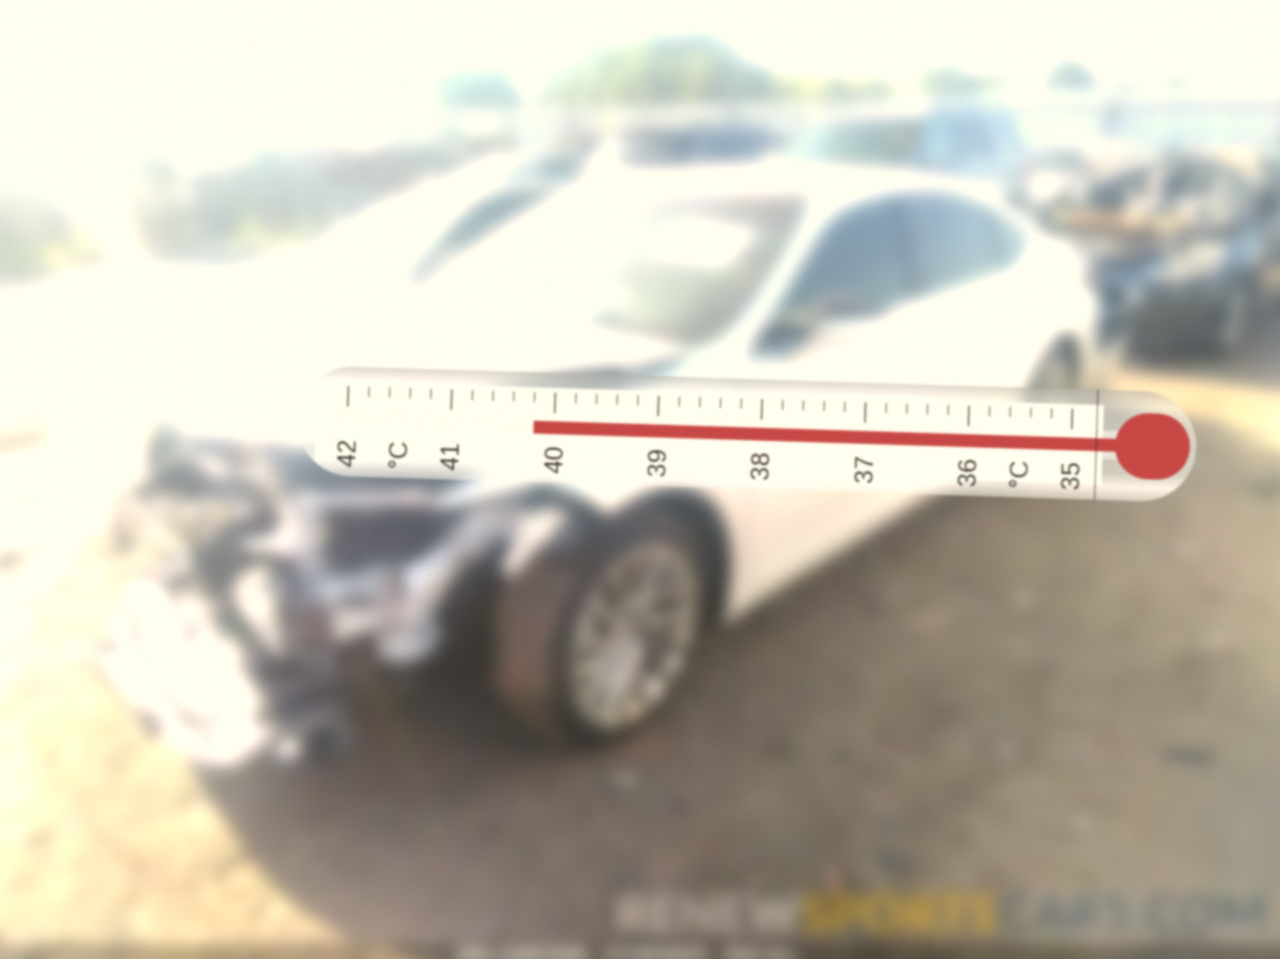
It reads {"value": 40.2, "unit": "°C"}
